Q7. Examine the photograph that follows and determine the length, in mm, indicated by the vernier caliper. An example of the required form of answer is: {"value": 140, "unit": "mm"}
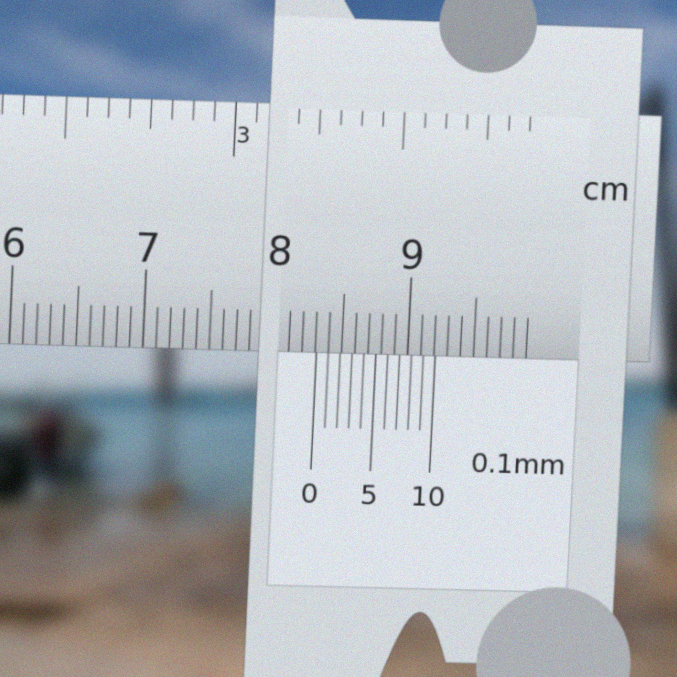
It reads {"value": 83.1, "unit": "mm"}
